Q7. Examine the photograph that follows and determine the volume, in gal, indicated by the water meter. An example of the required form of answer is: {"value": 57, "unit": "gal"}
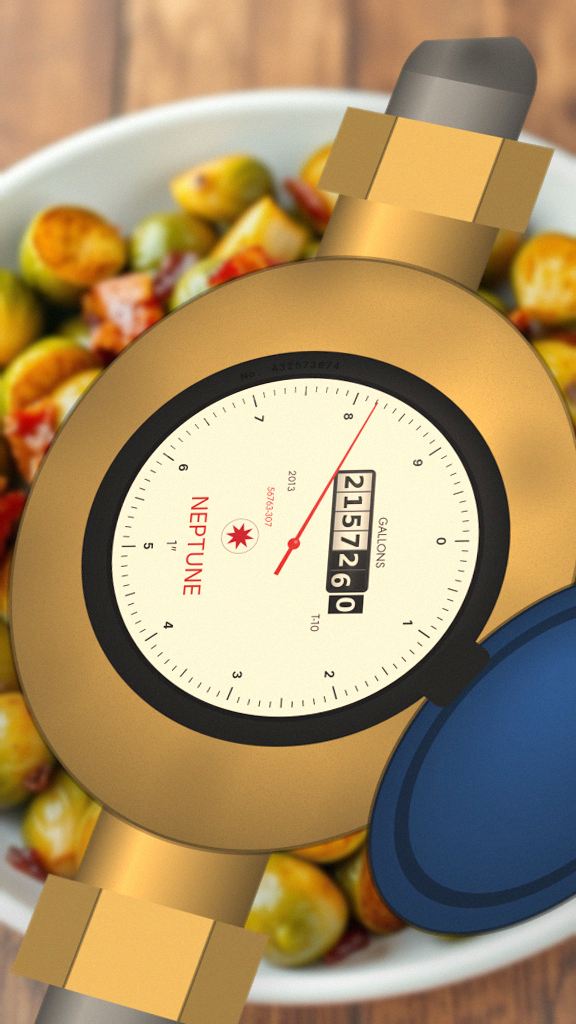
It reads {"value": 2157258.2, "unit": "gal"}
